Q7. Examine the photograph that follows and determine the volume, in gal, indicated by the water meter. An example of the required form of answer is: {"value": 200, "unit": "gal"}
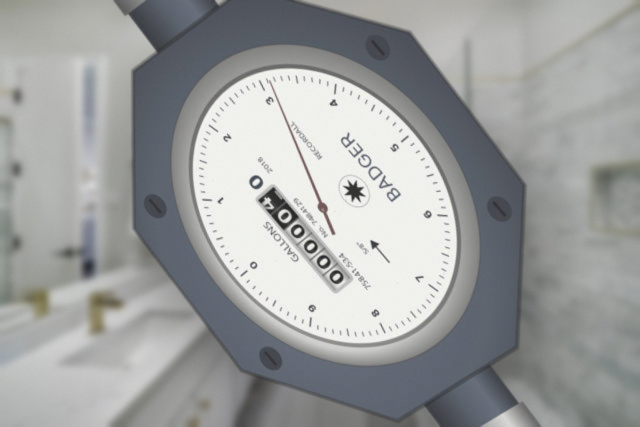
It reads {"value": 43.1, "unit": "gal"}
